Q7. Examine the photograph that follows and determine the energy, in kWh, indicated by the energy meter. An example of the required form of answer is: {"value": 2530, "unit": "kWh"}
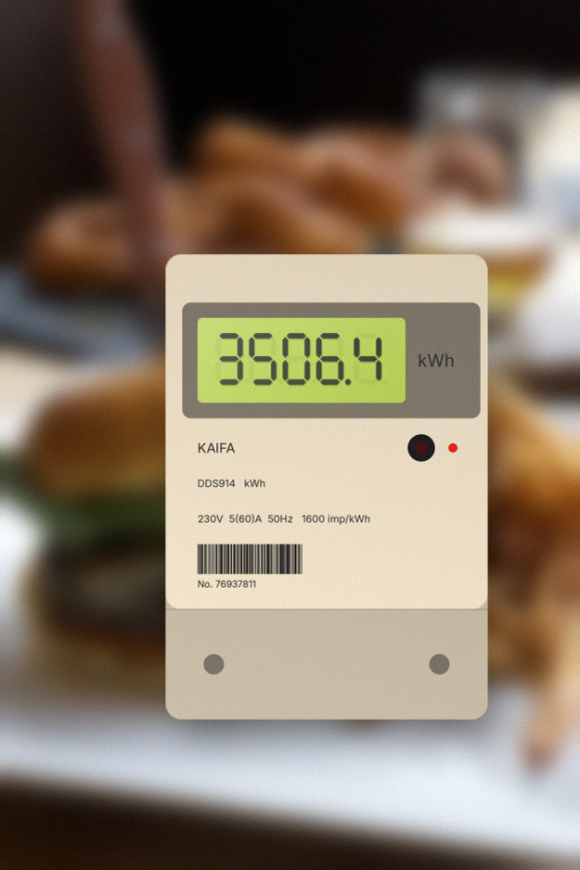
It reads {"value": 3506.4, "unit": "kWh"}
